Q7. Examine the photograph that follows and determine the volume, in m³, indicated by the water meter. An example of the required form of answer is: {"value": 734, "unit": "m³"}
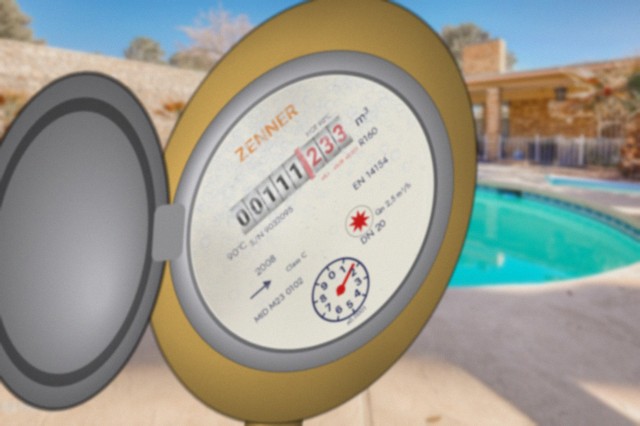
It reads {"value": 111.2331, "unit": "m³"}
